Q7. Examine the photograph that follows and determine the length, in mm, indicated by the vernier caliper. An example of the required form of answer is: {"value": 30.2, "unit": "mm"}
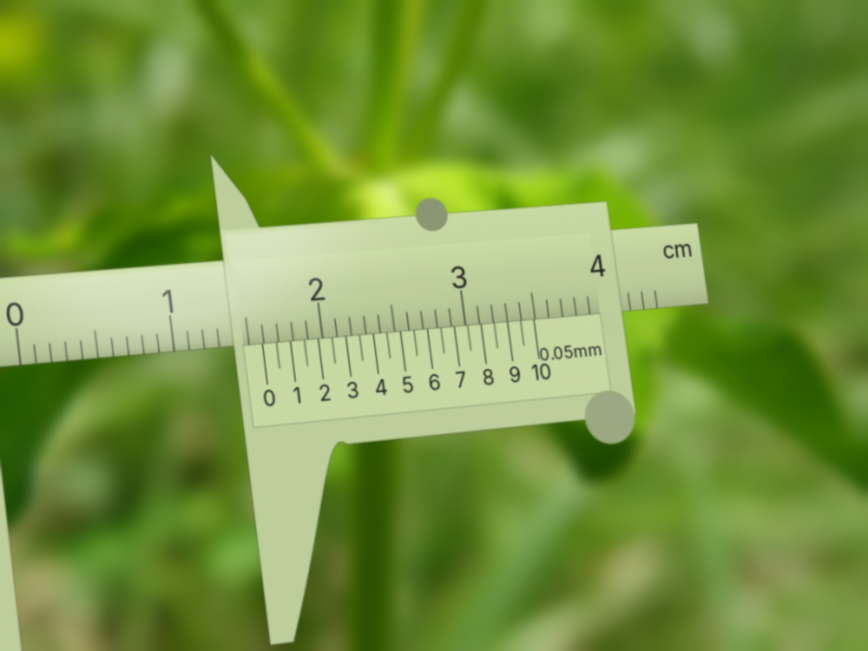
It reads {"value": 15.9, "unit": "mm"}
